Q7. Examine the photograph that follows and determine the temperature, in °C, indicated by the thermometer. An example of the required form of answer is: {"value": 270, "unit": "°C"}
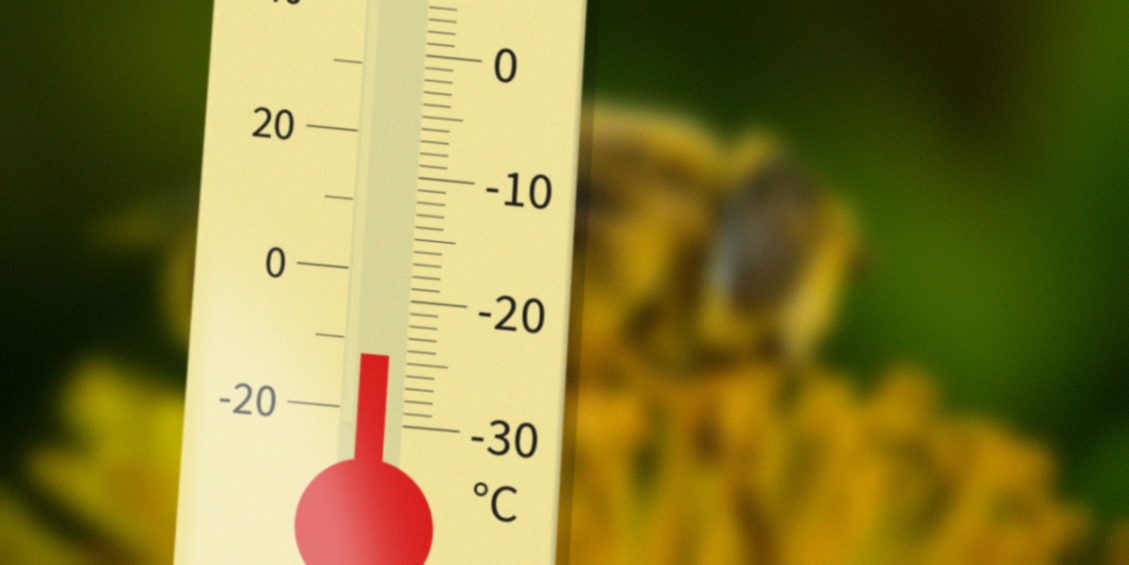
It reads {"value": -24.5, "unit": "°C"}
